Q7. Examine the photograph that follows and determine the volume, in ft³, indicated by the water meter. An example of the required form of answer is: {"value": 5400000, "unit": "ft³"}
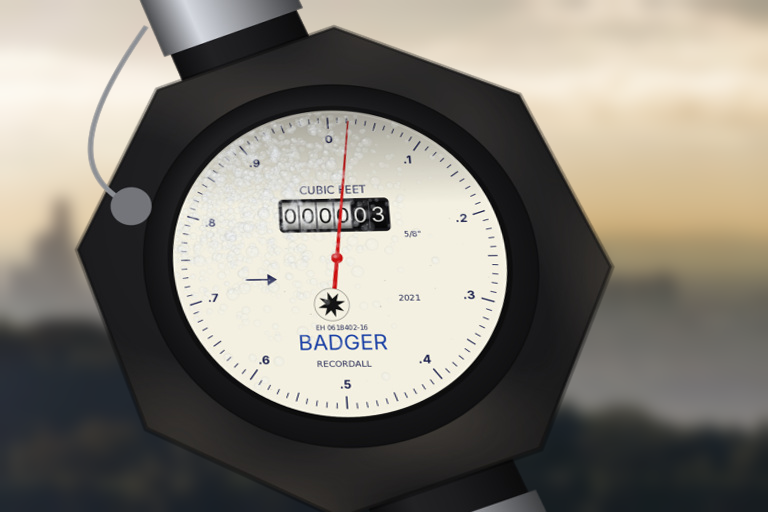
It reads {"value": 3.02, "unit": "ft³"}
